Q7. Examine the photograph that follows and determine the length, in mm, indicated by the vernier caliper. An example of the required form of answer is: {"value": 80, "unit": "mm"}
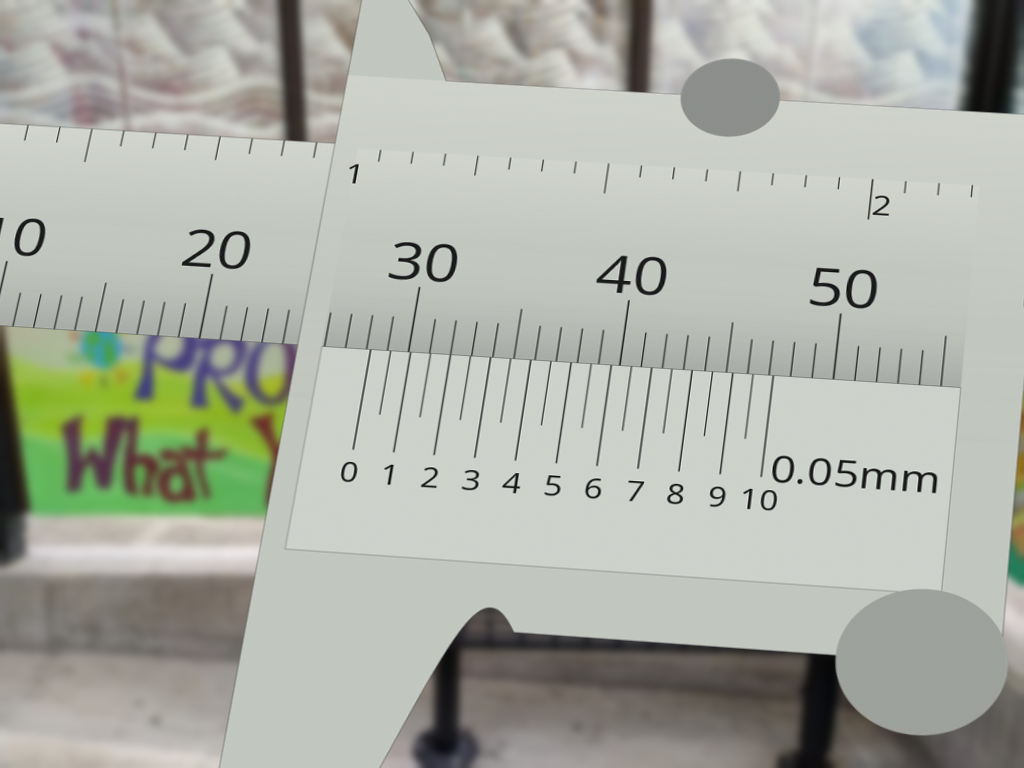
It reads {"value": 28.2, "unit": "mm"}
